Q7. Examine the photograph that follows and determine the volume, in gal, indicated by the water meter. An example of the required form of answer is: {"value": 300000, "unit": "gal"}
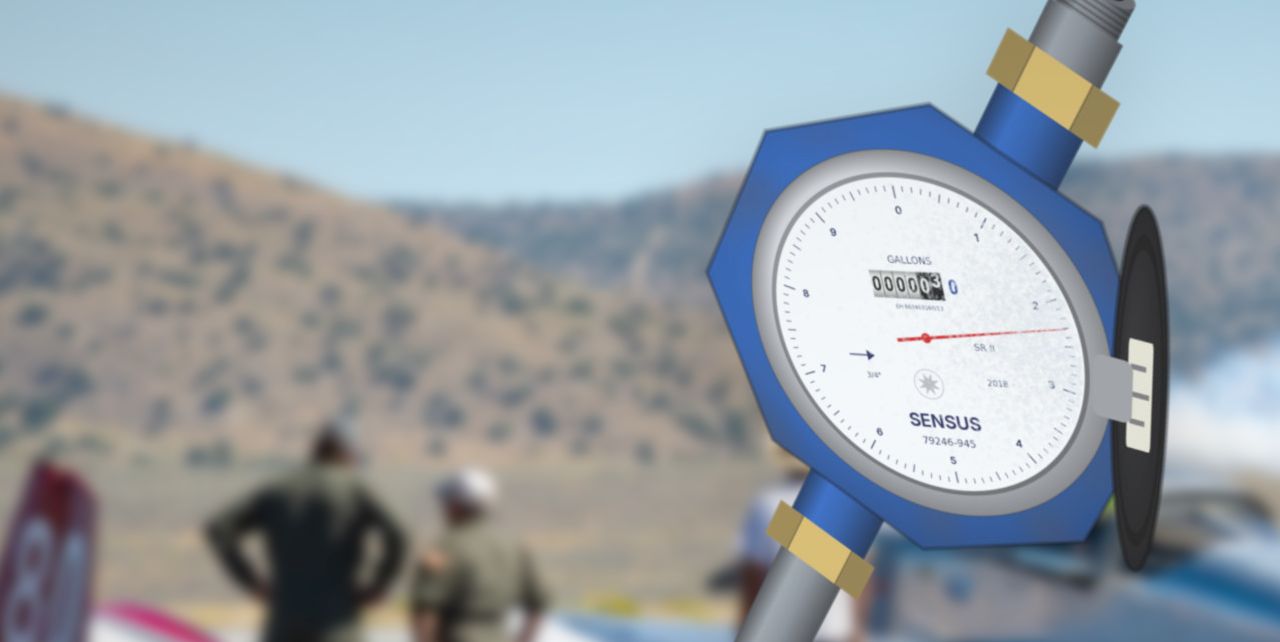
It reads {"value": 32.3, "unit": "gal"}
